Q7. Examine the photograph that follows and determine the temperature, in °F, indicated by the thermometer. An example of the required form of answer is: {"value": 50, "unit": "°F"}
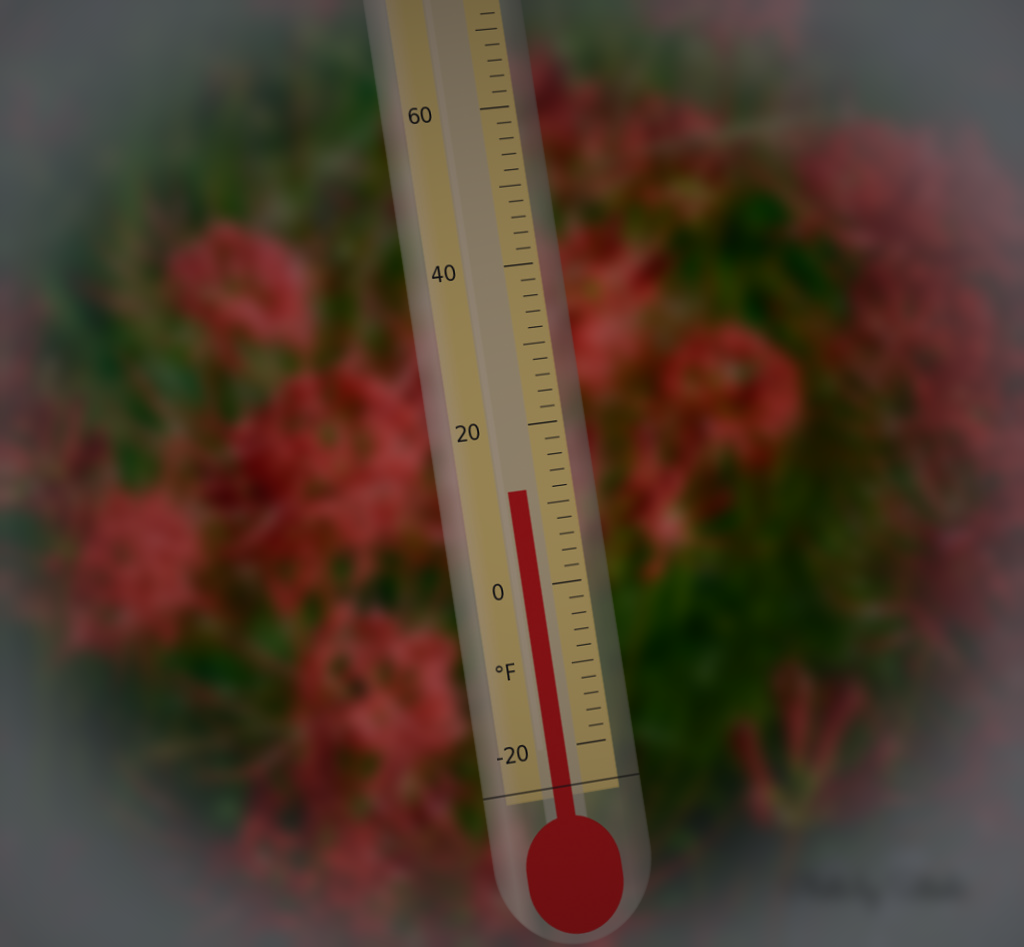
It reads {"value": 12, "unit": "°F"}
